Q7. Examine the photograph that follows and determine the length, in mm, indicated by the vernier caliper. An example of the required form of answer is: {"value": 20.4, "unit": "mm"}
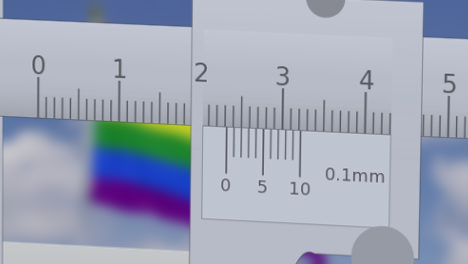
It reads {"value": 23.2, "unit": "mm"}
